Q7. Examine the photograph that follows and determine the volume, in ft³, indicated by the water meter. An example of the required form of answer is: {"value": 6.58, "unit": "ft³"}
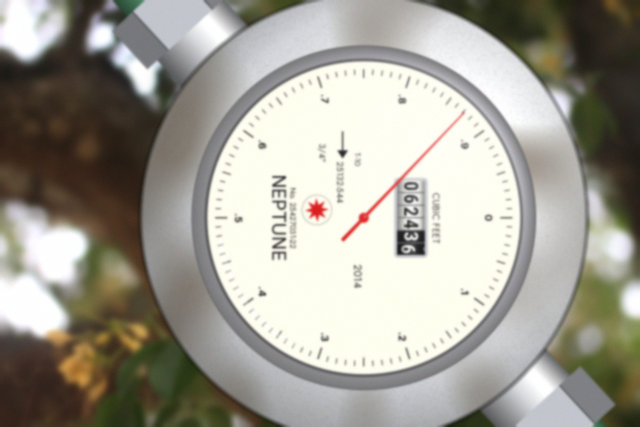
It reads {"value": 62435.87, "unit": "ft³"}
